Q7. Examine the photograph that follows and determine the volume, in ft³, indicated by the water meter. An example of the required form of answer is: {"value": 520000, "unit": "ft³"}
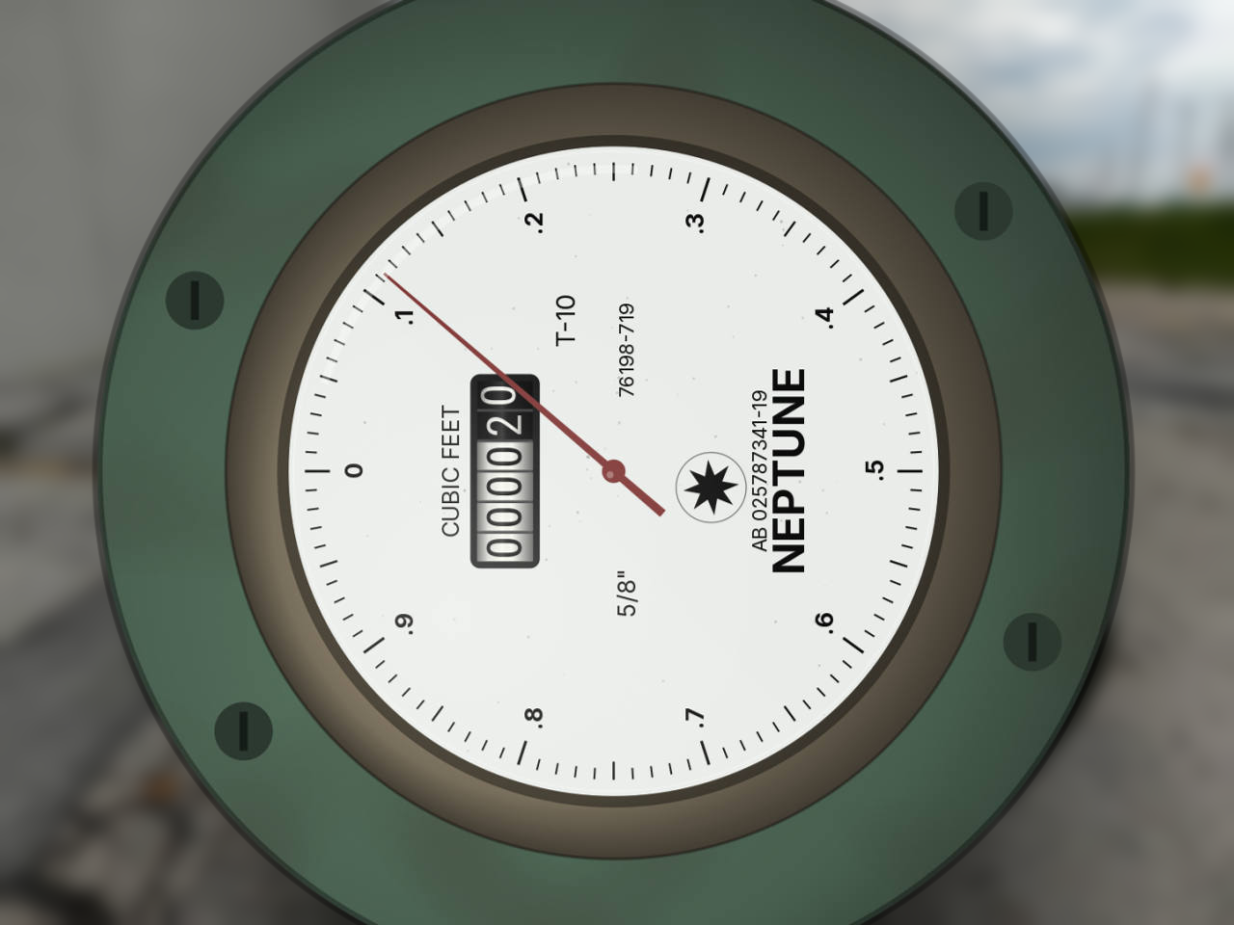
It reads {"value": 20.11, "unit": "ft³"}
